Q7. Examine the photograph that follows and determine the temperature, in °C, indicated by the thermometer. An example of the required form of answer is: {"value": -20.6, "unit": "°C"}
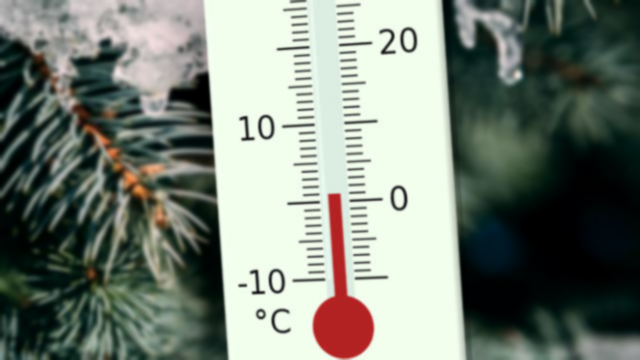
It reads {"value": 1, "unit": "°C"}
